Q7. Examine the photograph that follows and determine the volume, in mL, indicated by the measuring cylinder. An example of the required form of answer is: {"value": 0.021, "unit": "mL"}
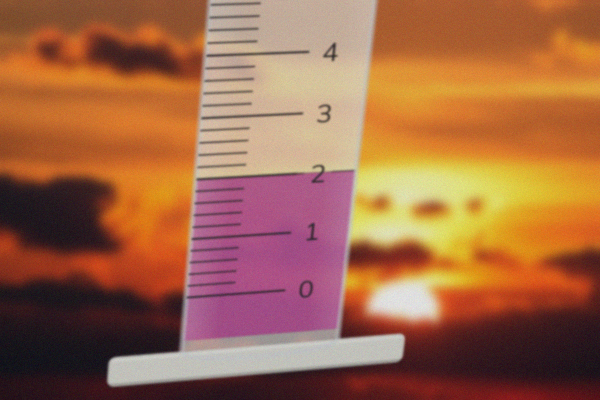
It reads {"value": 2, "unit": "mL"}
